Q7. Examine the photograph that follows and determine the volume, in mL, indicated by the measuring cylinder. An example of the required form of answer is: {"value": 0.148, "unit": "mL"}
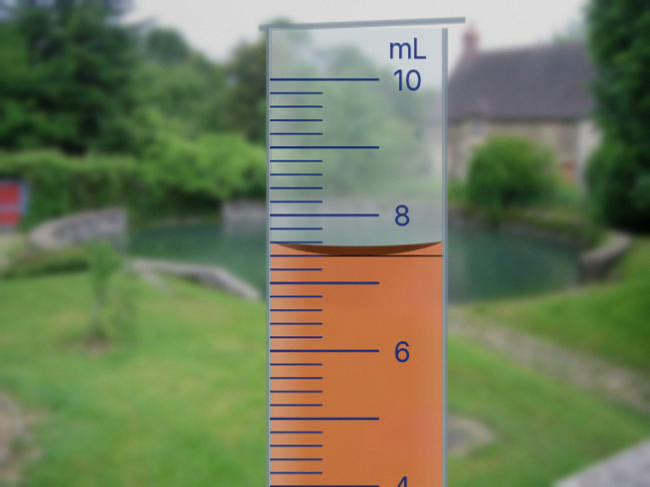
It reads {"value": 7.4, "unit": "mL"}
